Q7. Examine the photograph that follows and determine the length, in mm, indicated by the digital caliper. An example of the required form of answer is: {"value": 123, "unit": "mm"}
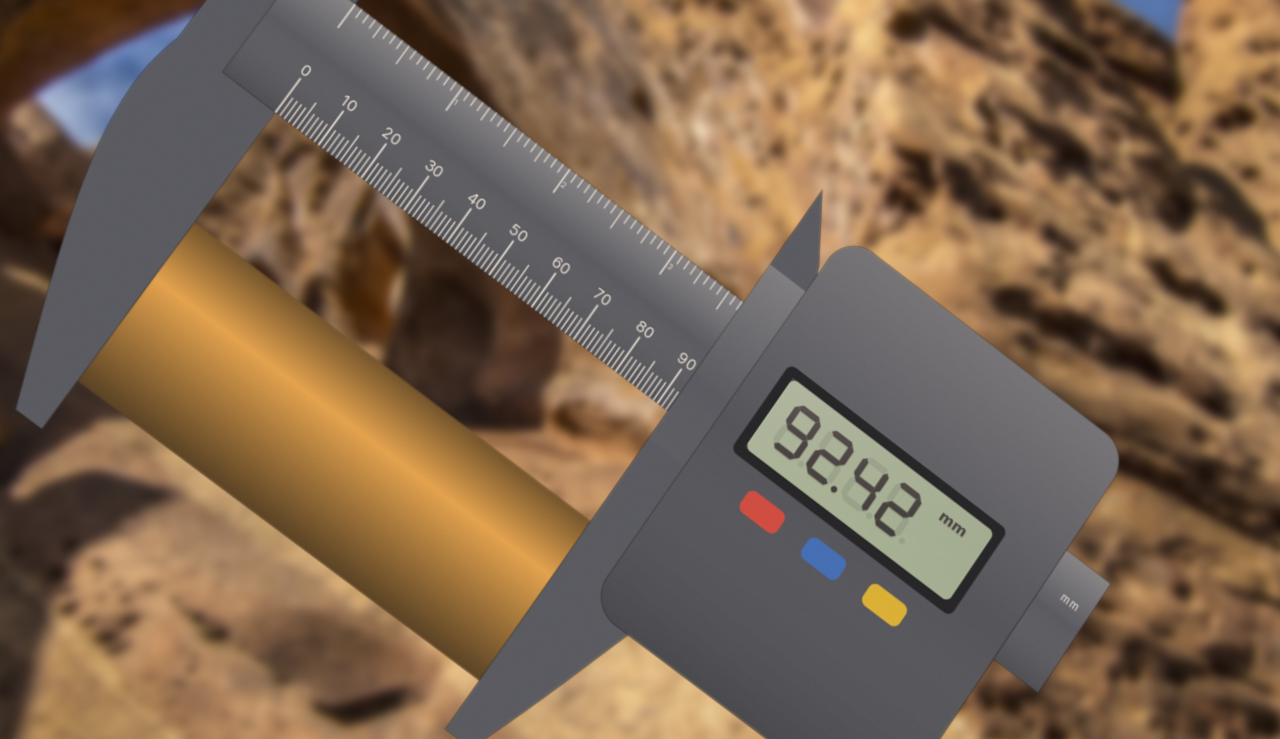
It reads {"value": 92.42, "unit": "mm"}
